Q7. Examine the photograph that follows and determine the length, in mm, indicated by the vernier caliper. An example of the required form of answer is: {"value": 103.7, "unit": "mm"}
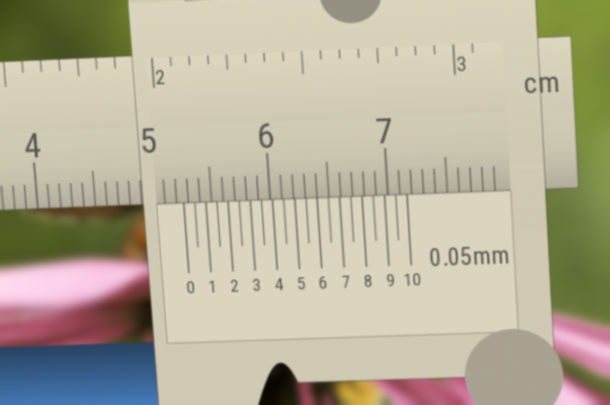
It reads {"value": 52.6, "unit": "mm"}
